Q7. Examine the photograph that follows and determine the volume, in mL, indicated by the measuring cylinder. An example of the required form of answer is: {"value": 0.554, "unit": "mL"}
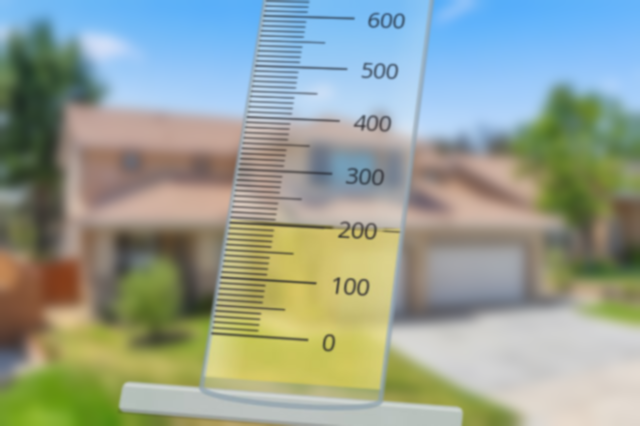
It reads {"value": 200, "unit": "mL"}
